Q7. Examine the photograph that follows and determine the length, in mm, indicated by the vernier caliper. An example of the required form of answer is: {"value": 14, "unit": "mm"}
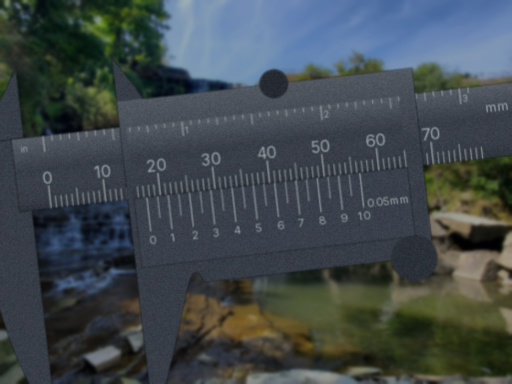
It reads {"value": 17.5, "unit": "mm"}
